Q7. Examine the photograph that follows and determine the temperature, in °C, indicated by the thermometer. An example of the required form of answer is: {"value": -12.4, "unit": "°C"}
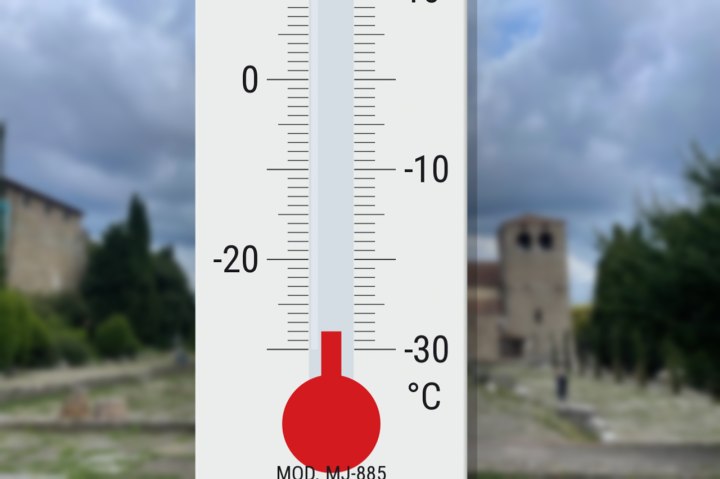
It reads {"value": -28, "unit": "°C"}
